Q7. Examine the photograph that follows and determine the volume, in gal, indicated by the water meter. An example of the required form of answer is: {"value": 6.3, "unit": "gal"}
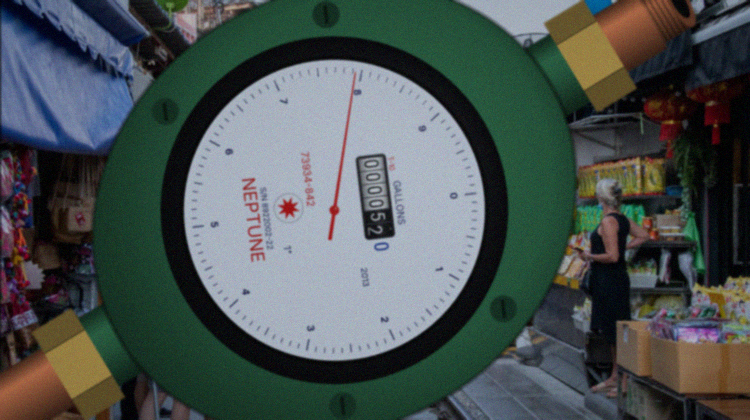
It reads {"value": 517.9, "unit": "gal"}
